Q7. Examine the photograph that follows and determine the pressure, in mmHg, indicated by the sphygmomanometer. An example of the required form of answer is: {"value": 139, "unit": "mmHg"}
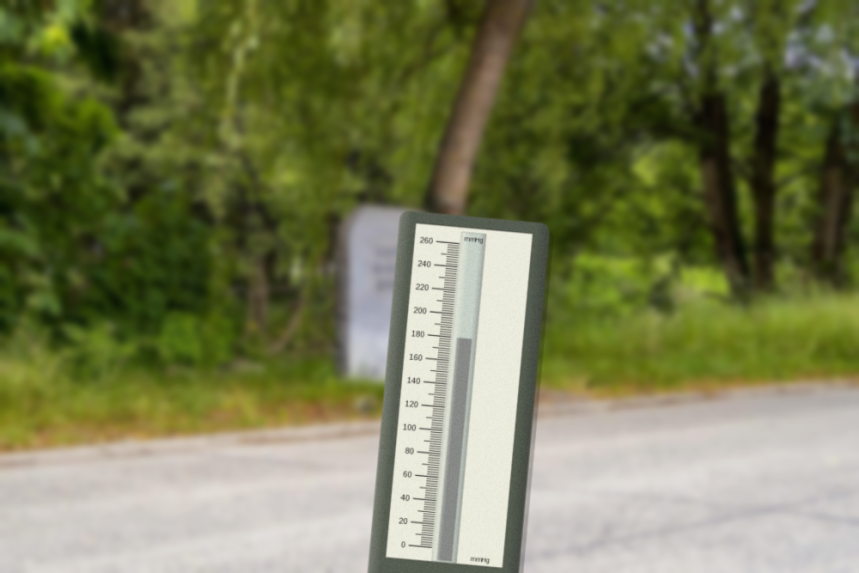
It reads {"value": 180, "unit": "mmHg"}
